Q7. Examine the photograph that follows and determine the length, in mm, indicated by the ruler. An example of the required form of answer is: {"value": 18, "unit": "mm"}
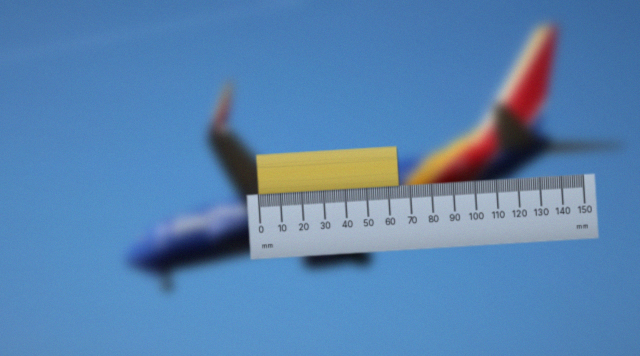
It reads {"value": 65, "unit": "mm"}
